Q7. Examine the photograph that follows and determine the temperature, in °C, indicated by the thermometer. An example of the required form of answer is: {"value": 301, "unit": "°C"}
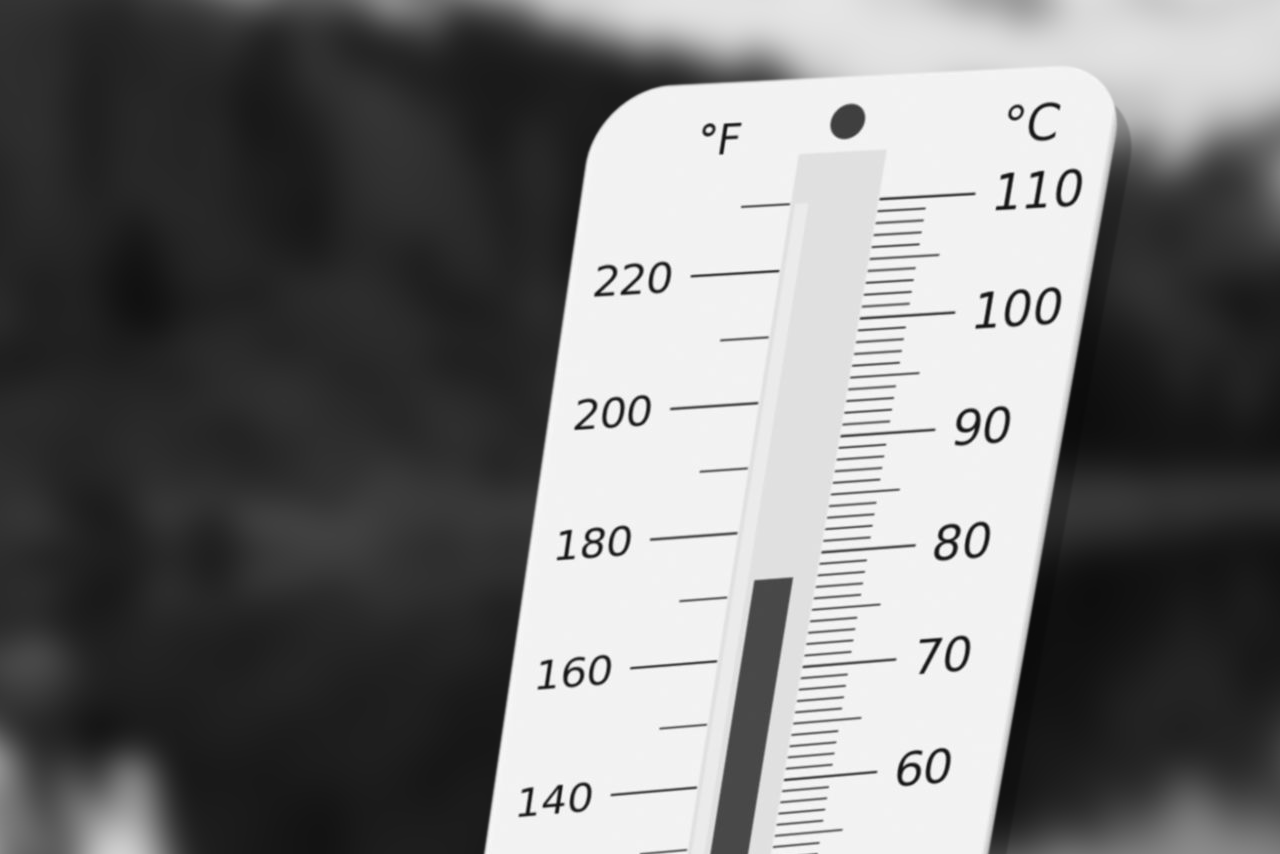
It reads {"value": 78, "unit": "°C"}
